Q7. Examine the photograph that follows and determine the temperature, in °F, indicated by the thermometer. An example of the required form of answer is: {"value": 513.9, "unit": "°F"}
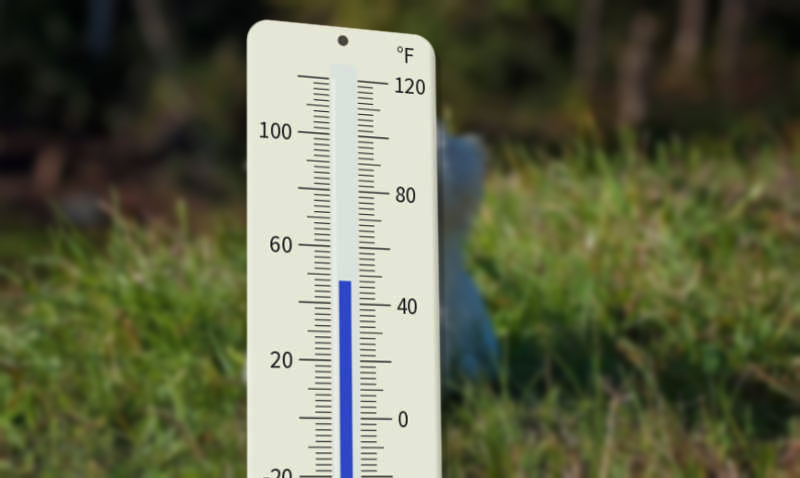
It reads {"value": 48, "unit": "°F"}
